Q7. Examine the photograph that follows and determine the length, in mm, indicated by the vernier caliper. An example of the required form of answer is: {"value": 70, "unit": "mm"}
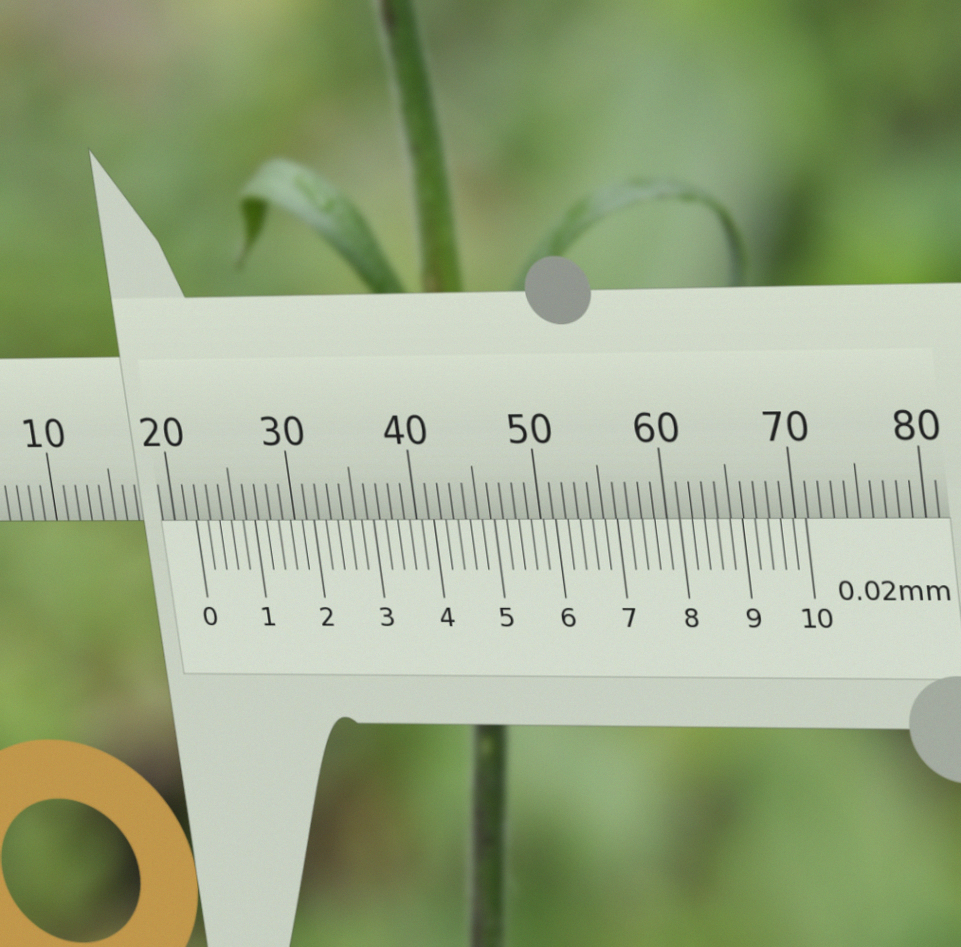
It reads {"value": 21.8, "unit": "mm"}
